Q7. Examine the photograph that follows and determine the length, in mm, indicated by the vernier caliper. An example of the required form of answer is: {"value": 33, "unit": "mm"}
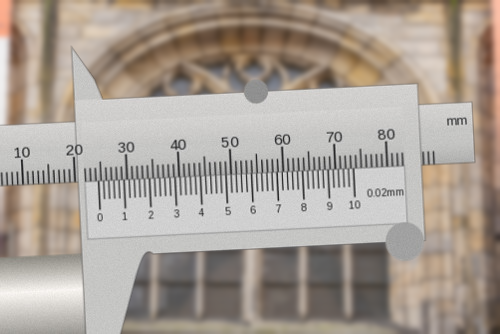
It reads {"value": 24.5, "unit": "mm"}
